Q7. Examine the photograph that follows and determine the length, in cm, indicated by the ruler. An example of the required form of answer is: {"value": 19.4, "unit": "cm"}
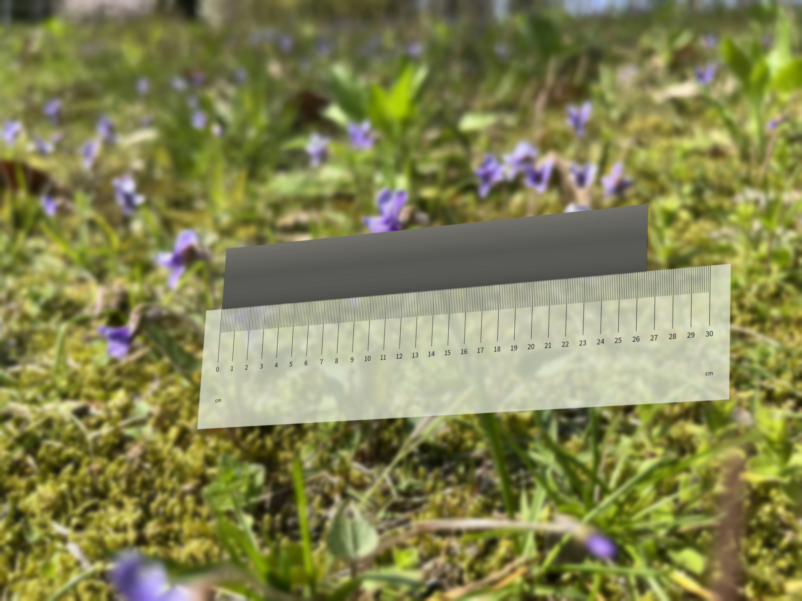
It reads {"value": 26.5, "unit": "cm"}
